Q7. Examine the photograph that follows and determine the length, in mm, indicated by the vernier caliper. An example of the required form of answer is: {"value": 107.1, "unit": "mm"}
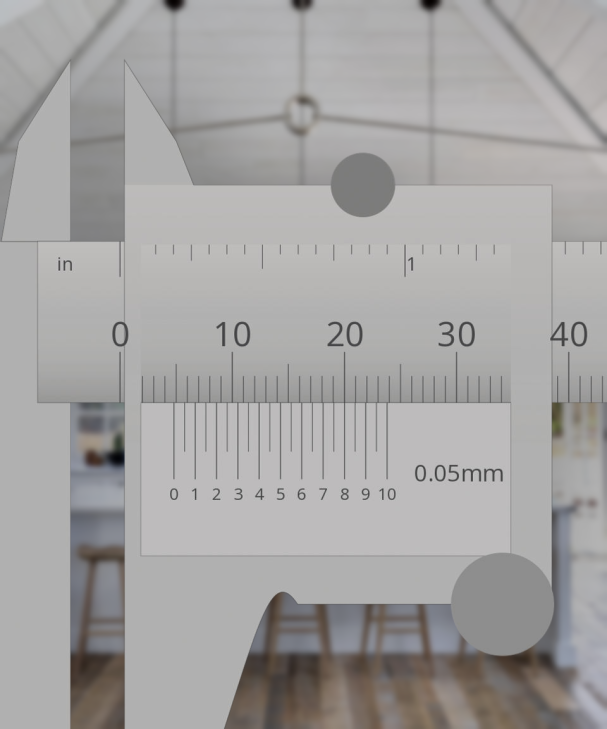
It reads {"value": 4.8, "unit": "mm"}
